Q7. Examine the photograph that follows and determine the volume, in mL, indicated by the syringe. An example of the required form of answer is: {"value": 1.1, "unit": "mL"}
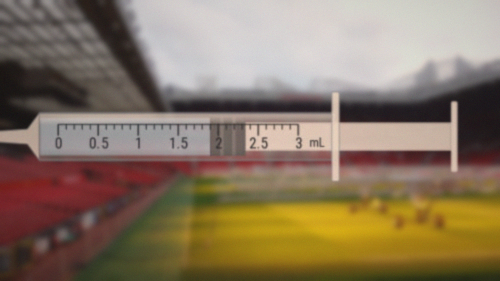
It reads {"value": 1.9, "unit": "mL"}
